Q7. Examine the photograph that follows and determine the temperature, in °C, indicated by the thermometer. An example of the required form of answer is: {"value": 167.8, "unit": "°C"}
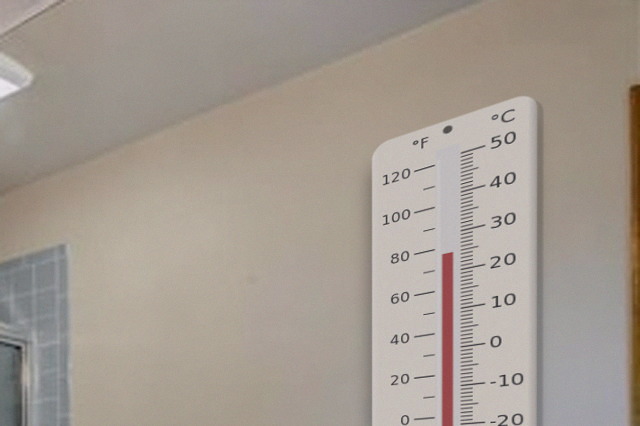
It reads {"value": 25, "unit": "°C"}
